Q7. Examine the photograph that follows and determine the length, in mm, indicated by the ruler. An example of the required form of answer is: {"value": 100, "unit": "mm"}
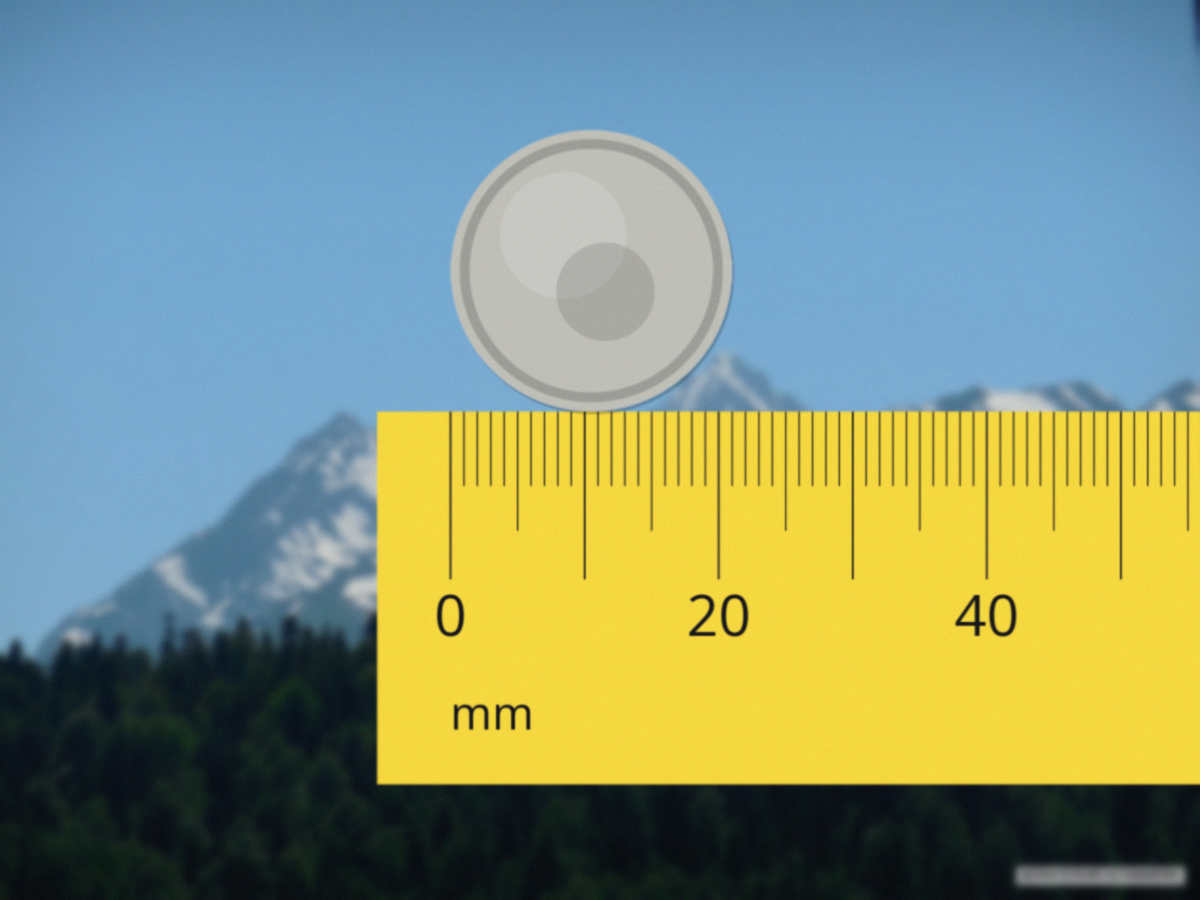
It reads {"value": 21, "unit": "mm"}
